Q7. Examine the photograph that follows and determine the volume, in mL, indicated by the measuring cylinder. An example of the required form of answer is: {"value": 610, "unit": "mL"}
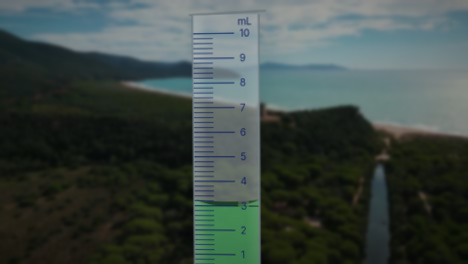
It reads {"value": 3, "unit": "mL"}
